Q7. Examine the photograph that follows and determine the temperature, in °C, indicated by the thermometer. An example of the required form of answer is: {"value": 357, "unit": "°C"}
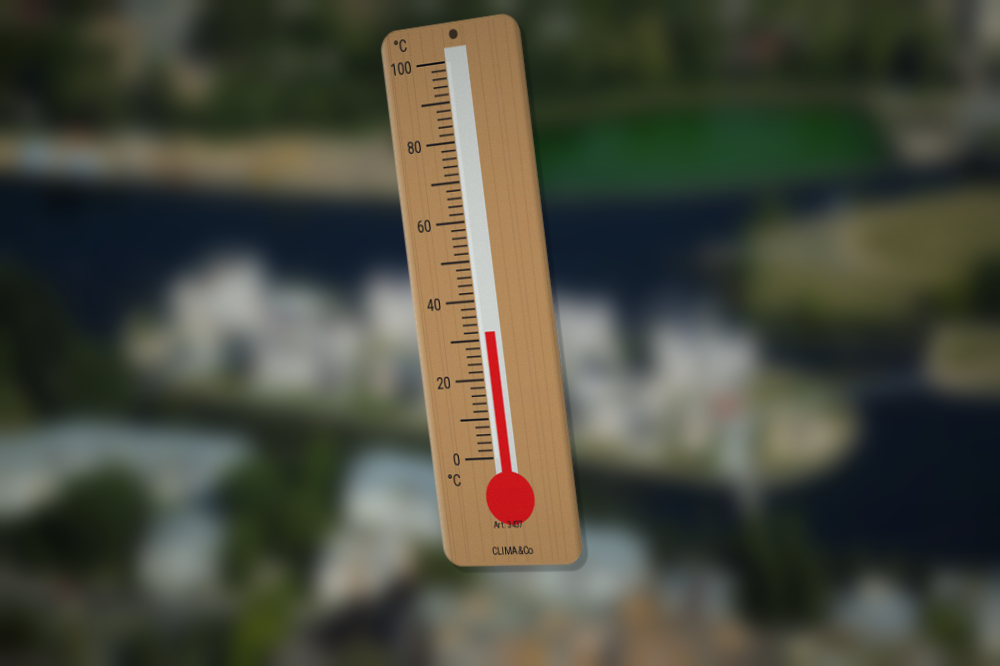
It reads {"value": 32, "unit": "°C"}
